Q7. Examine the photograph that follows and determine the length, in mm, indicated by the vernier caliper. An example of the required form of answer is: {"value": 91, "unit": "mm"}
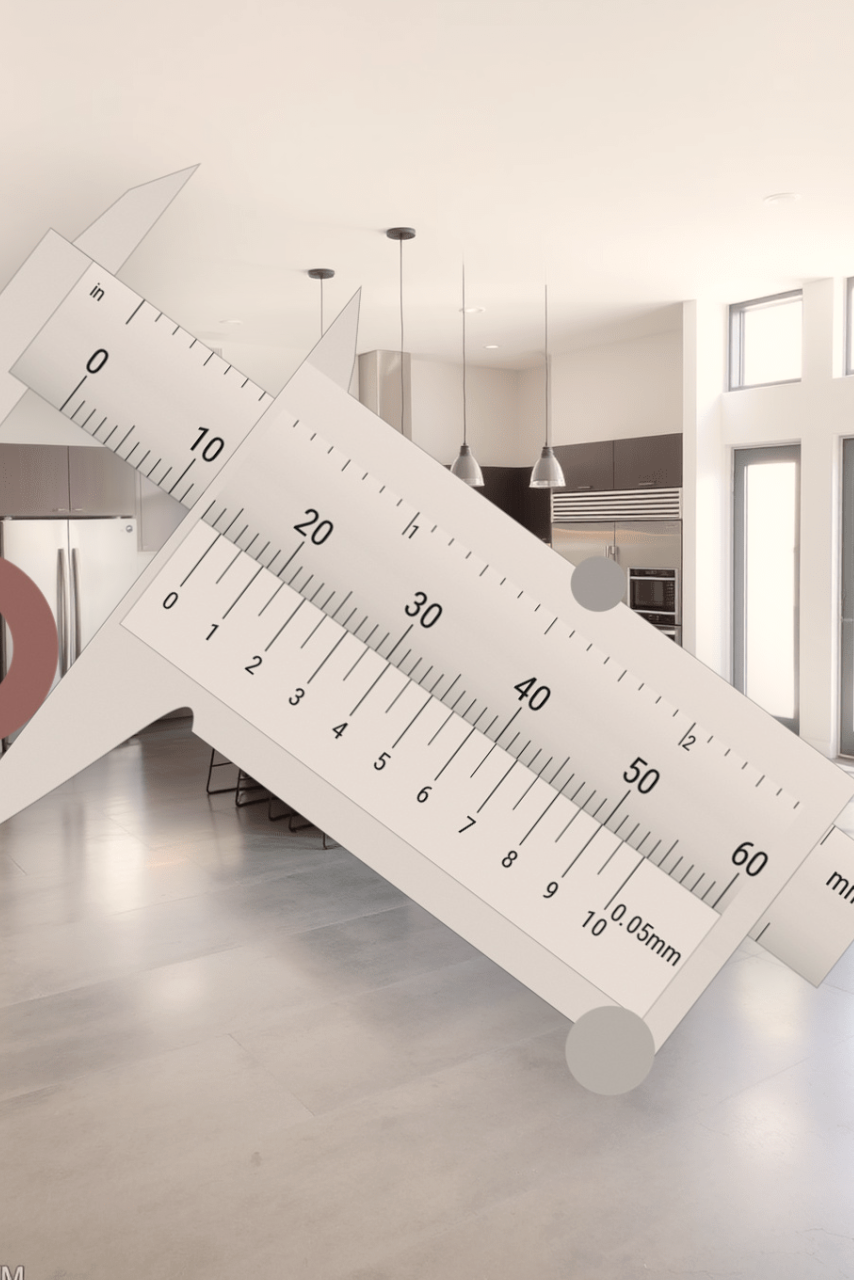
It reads {"value": 14.8, "unit": "mm"}
